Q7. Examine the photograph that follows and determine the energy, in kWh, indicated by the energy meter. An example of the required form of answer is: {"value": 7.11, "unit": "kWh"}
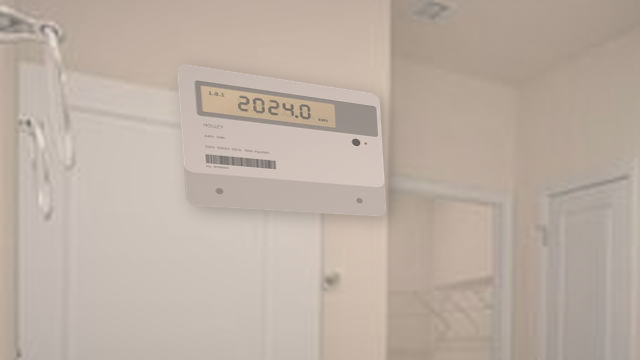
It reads {"value": 2024.0, "unit": "kWh"}
